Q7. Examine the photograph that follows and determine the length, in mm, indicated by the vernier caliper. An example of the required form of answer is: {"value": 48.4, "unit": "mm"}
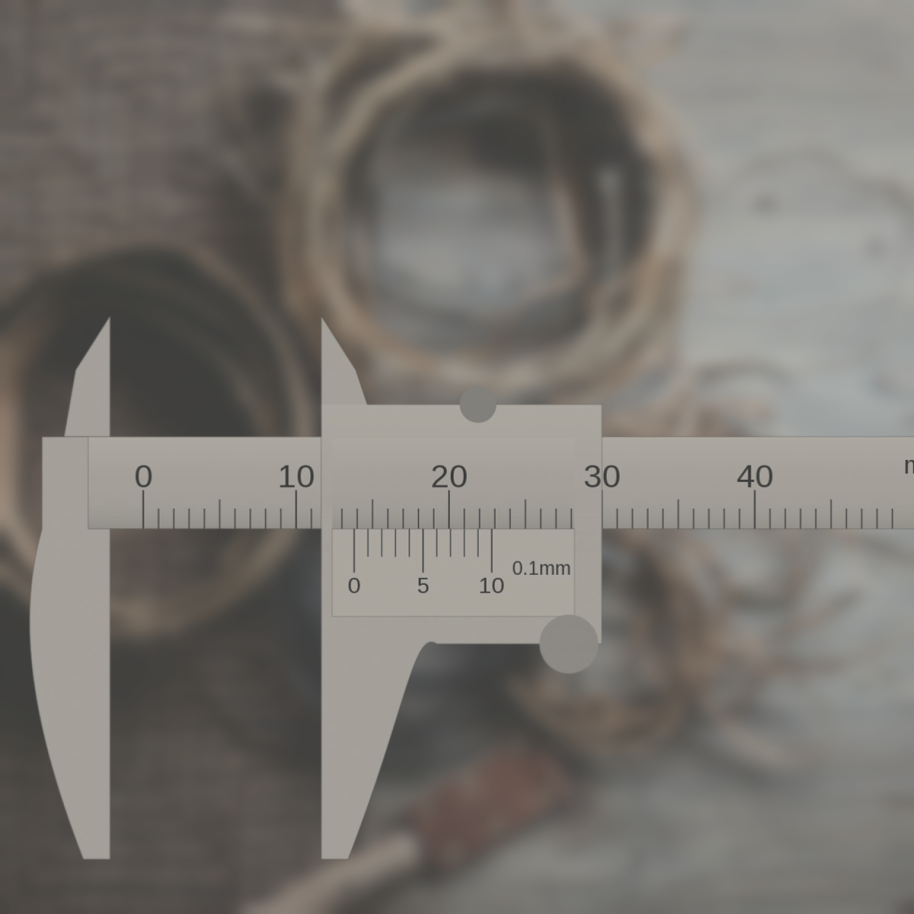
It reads {"value": 13.8, "unit": "mm"}
